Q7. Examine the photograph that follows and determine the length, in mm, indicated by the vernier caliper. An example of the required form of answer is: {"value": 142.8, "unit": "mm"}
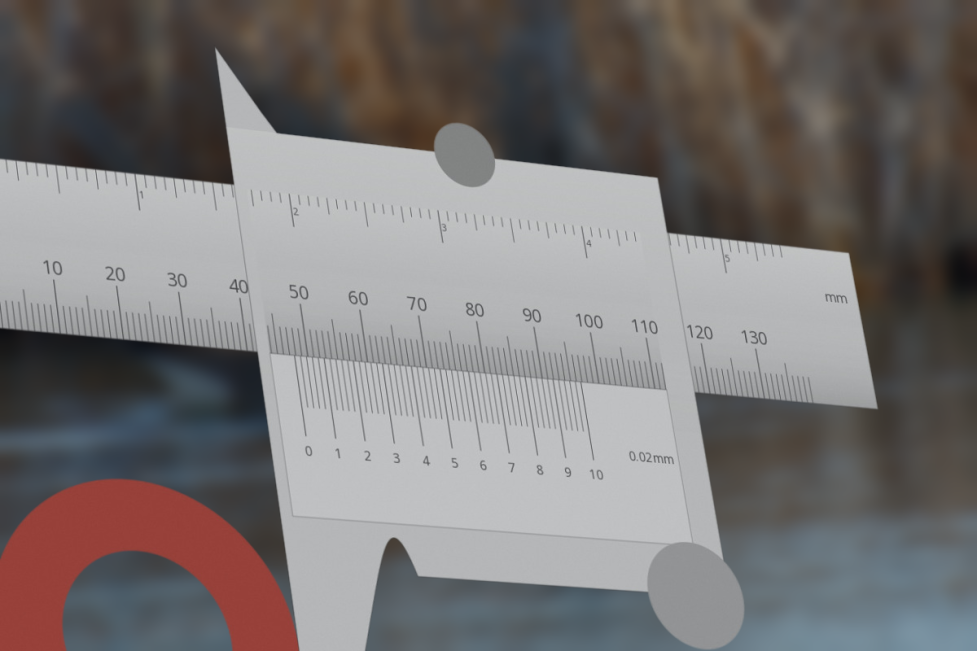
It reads {"value": 47.8, "unit": "mm"}
